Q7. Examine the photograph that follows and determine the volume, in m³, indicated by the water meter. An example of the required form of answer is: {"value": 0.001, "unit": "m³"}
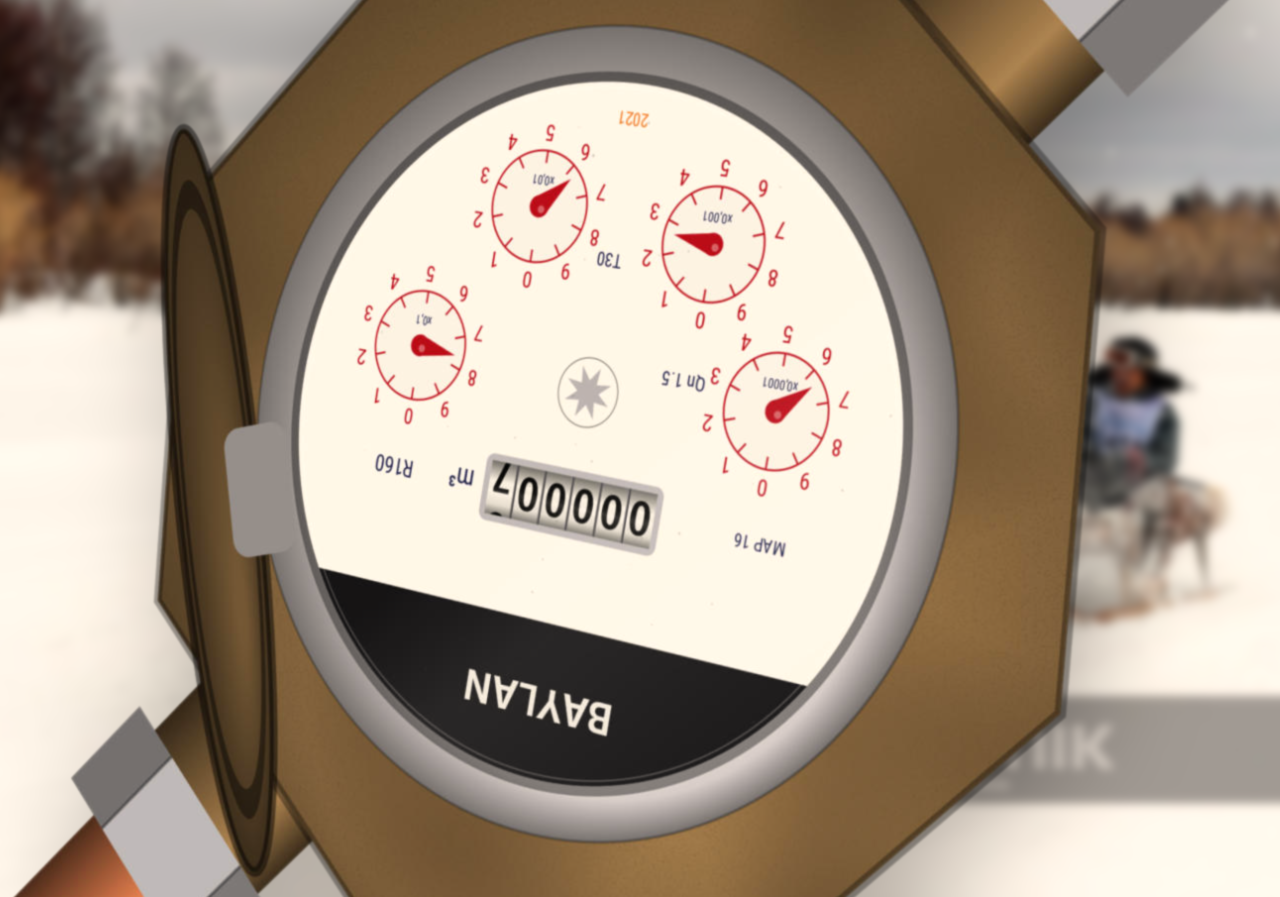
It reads {"value": 6.7626, "unit": "m³"}
